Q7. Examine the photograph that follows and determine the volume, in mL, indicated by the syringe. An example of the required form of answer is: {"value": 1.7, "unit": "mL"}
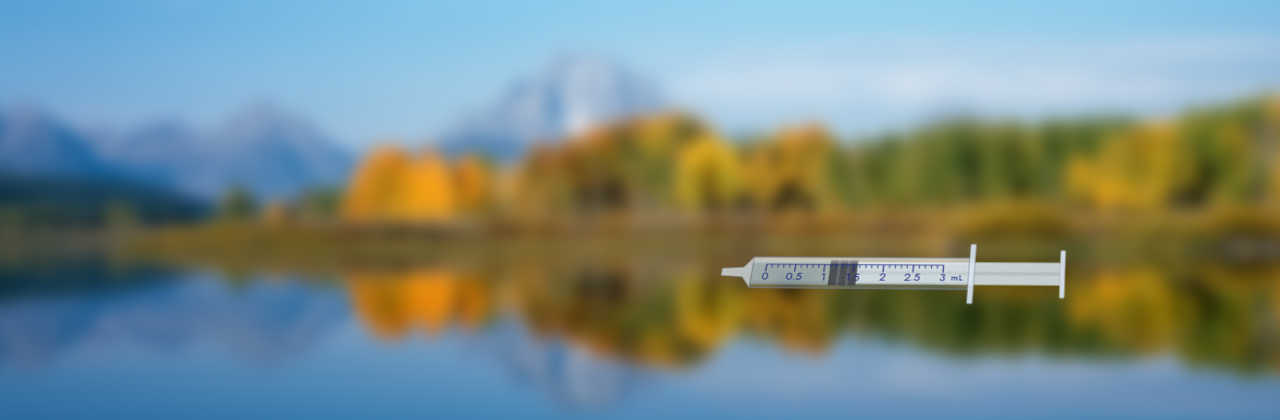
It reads {"value": 1.1, "unit": "mL"}
